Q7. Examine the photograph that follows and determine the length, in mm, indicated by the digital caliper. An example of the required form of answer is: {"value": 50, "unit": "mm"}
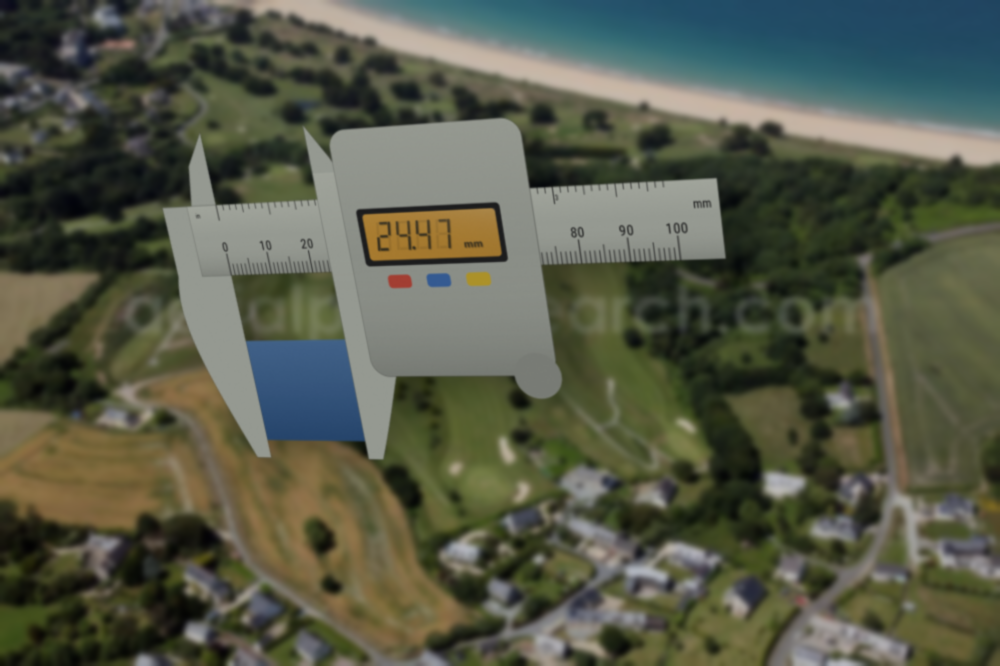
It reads {"value": 24.47, "unit": "mm"}
